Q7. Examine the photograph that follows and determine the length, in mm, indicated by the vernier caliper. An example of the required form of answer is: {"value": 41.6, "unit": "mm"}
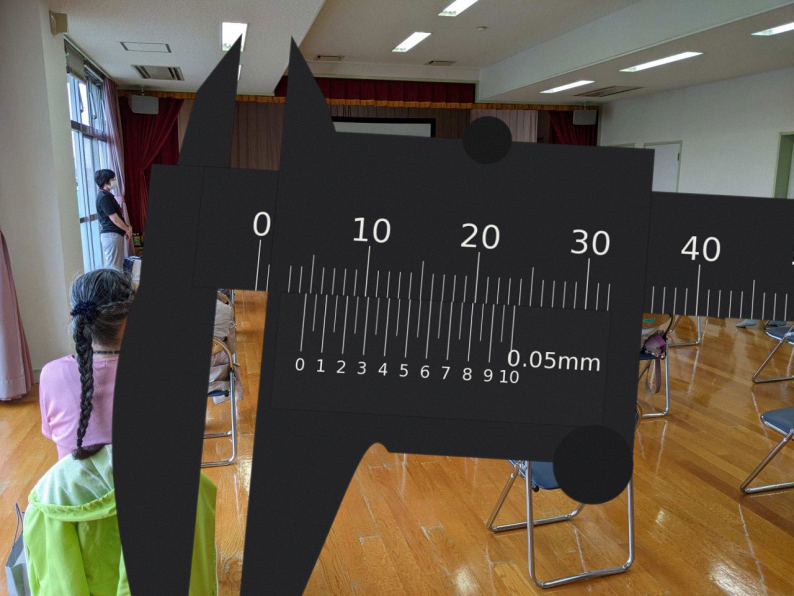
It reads {"value": 4.6, "unit": "mm"}
